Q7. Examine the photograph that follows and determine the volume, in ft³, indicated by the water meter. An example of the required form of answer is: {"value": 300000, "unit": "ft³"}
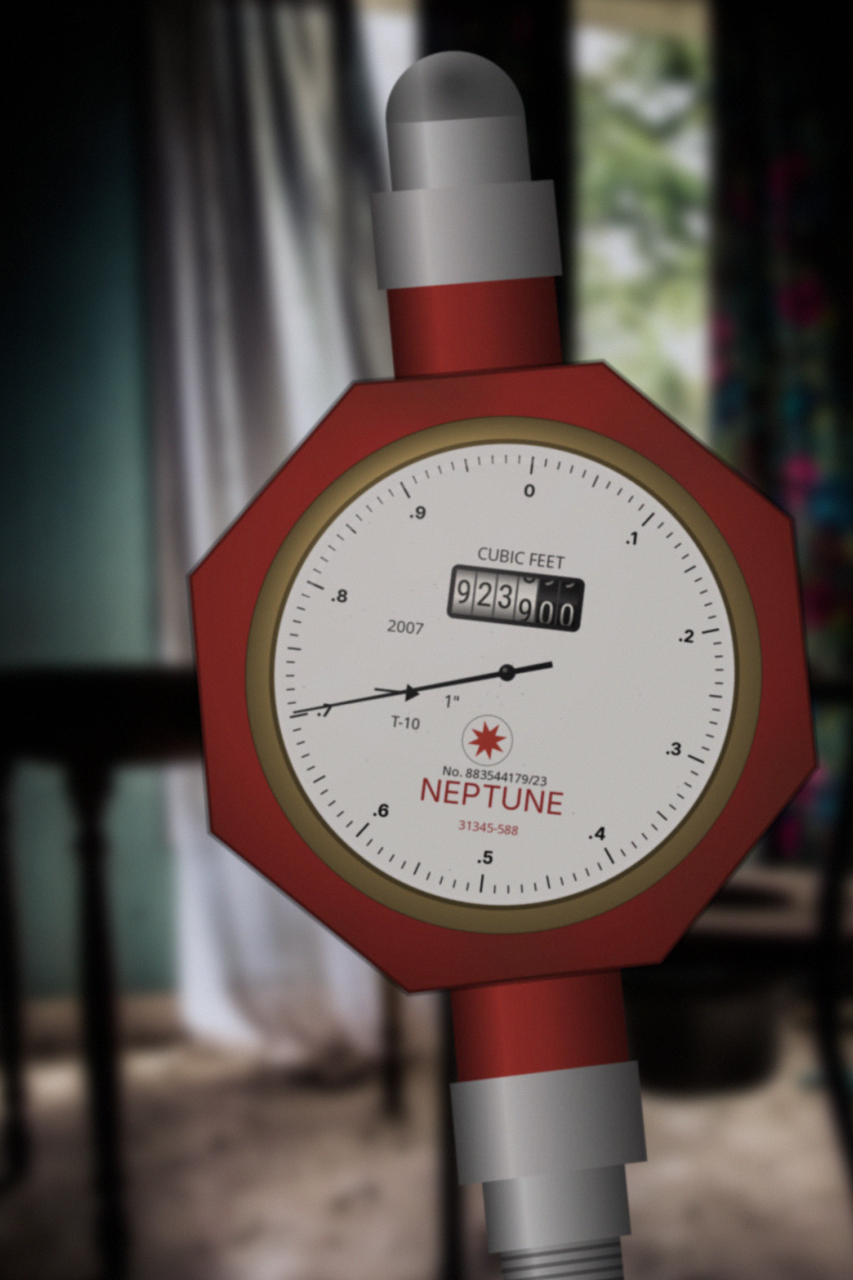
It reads {"value": 923899.70, "unit": "ft³"}
